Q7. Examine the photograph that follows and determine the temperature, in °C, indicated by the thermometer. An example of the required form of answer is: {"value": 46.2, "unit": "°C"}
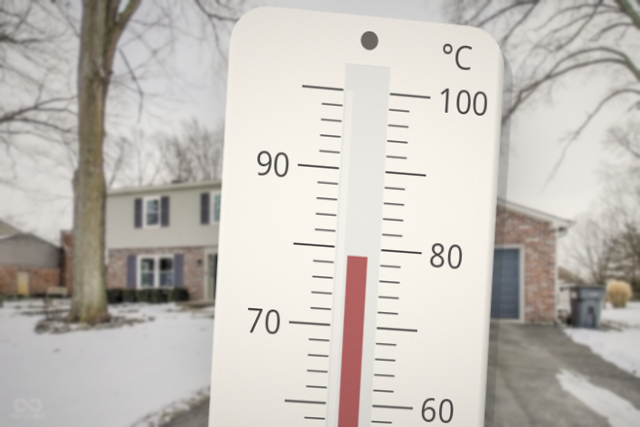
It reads {"value": 79, "unit": "°C"}
